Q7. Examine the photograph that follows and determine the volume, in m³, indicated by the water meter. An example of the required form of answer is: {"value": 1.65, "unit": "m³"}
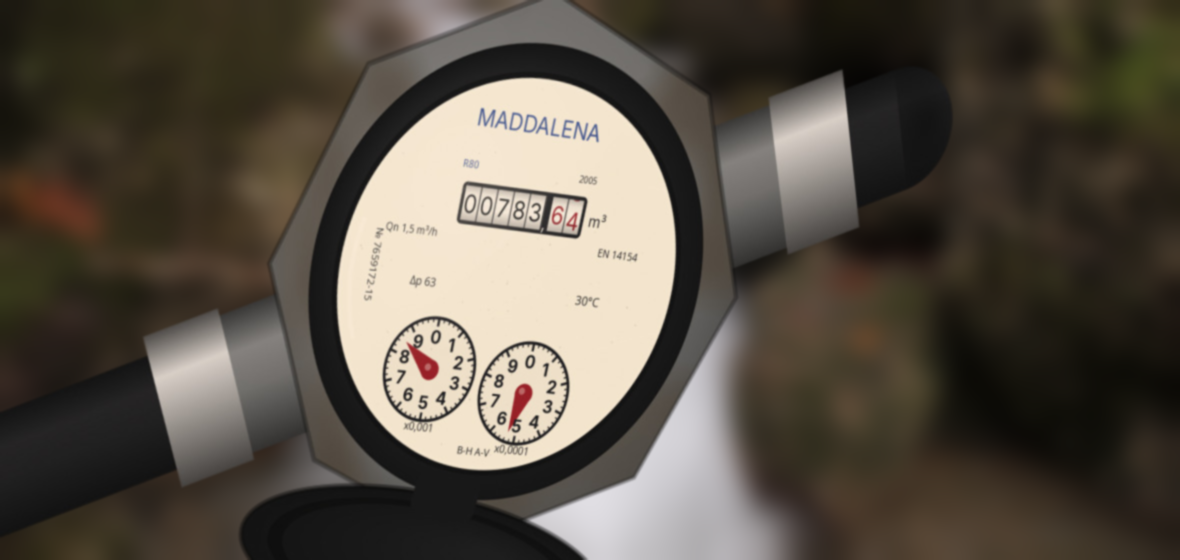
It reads {"value": 783.6385, "unit": "m³"}
